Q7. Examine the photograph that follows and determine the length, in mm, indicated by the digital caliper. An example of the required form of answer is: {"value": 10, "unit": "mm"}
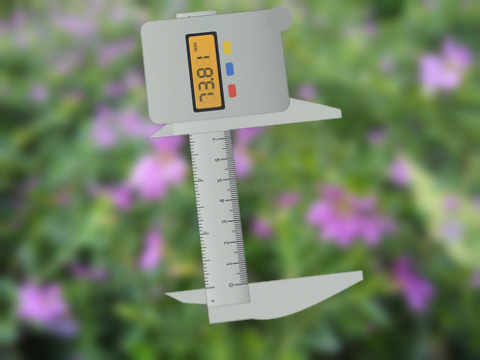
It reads {"value": 73.81, "unit": "mm"}
